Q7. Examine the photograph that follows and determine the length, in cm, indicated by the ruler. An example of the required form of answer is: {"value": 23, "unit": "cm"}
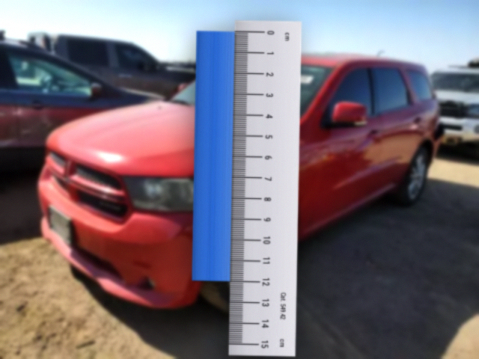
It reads {"value": 12, "unit": "cm"}
